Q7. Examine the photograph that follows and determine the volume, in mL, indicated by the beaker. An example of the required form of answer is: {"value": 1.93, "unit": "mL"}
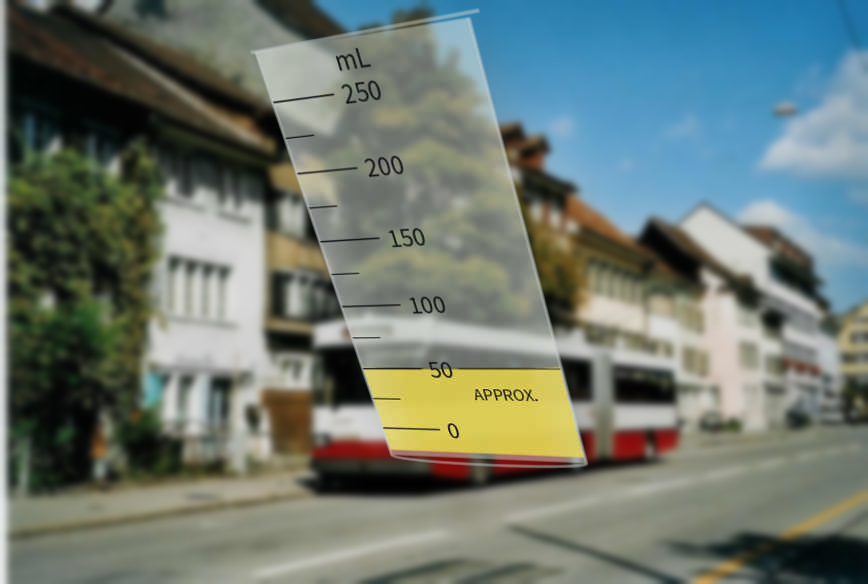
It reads {"value": 50, "unit": "mL"}
